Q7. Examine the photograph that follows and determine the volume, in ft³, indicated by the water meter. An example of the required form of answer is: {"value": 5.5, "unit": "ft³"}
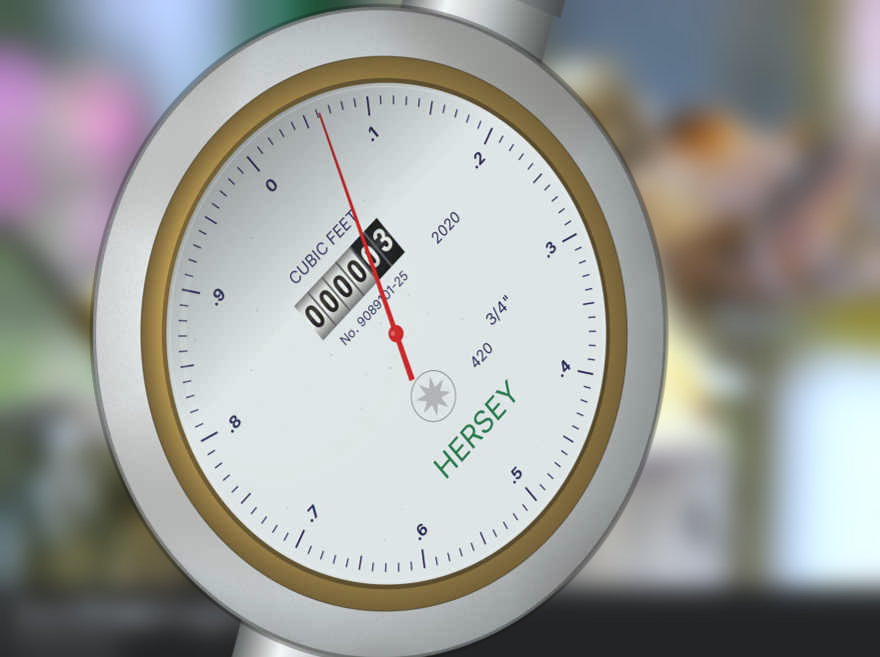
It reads {"value": 3.06, "unit": "ft³"}
